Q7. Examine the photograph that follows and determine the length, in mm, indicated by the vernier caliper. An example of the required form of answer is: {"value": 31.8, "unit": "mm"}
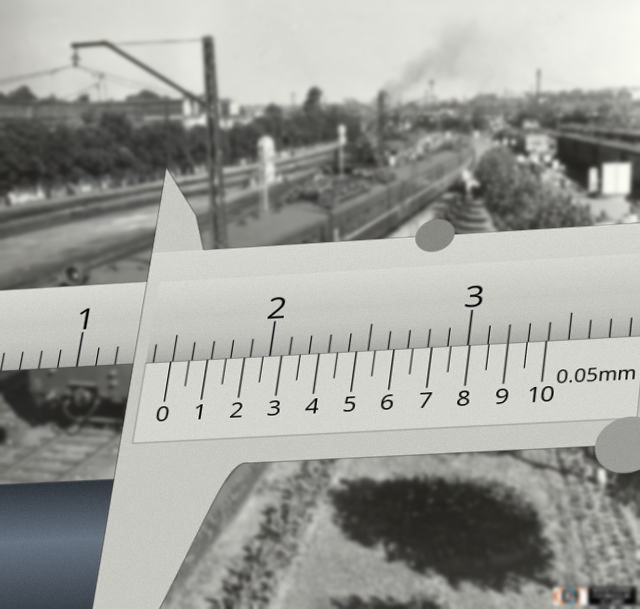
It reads {"value": 14.9, "unit": "mm"}
